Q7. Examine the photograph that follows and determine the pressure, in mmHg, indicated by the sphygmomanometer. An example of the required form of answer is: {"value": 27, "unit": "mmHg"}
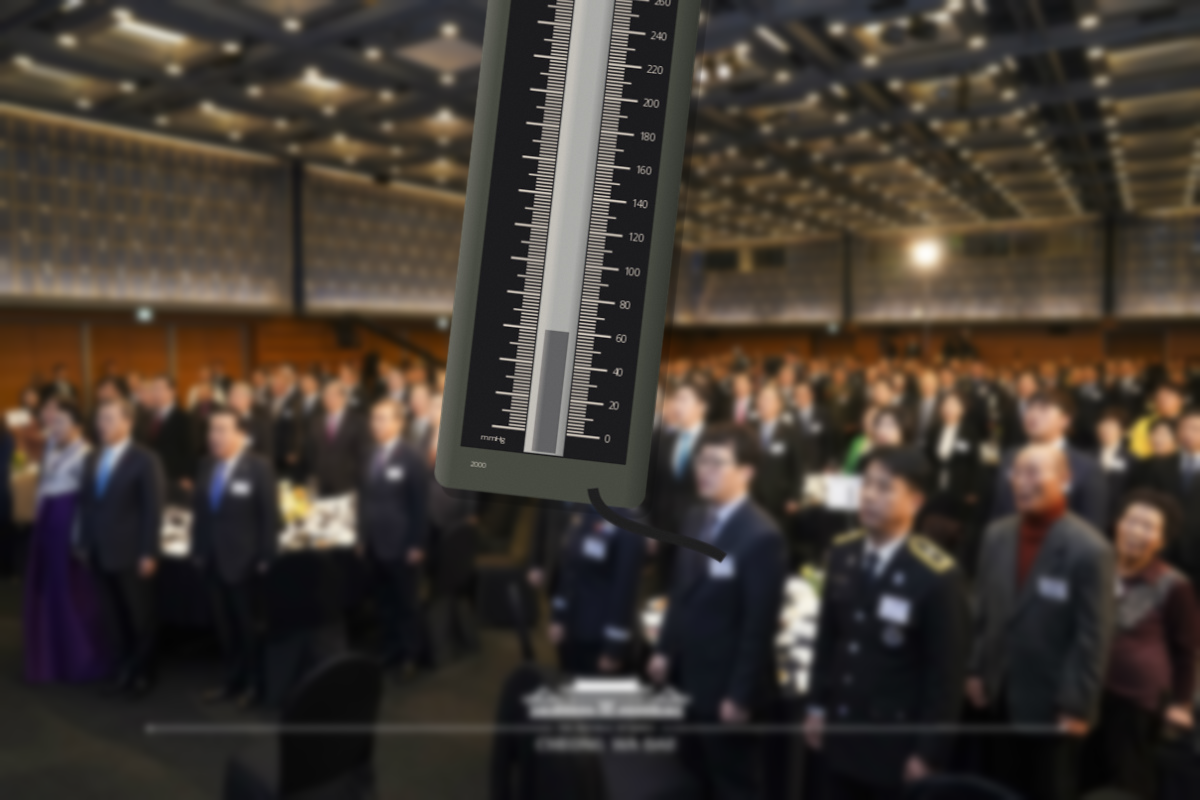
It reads {"value": 60, "unit": "mmHg"}
